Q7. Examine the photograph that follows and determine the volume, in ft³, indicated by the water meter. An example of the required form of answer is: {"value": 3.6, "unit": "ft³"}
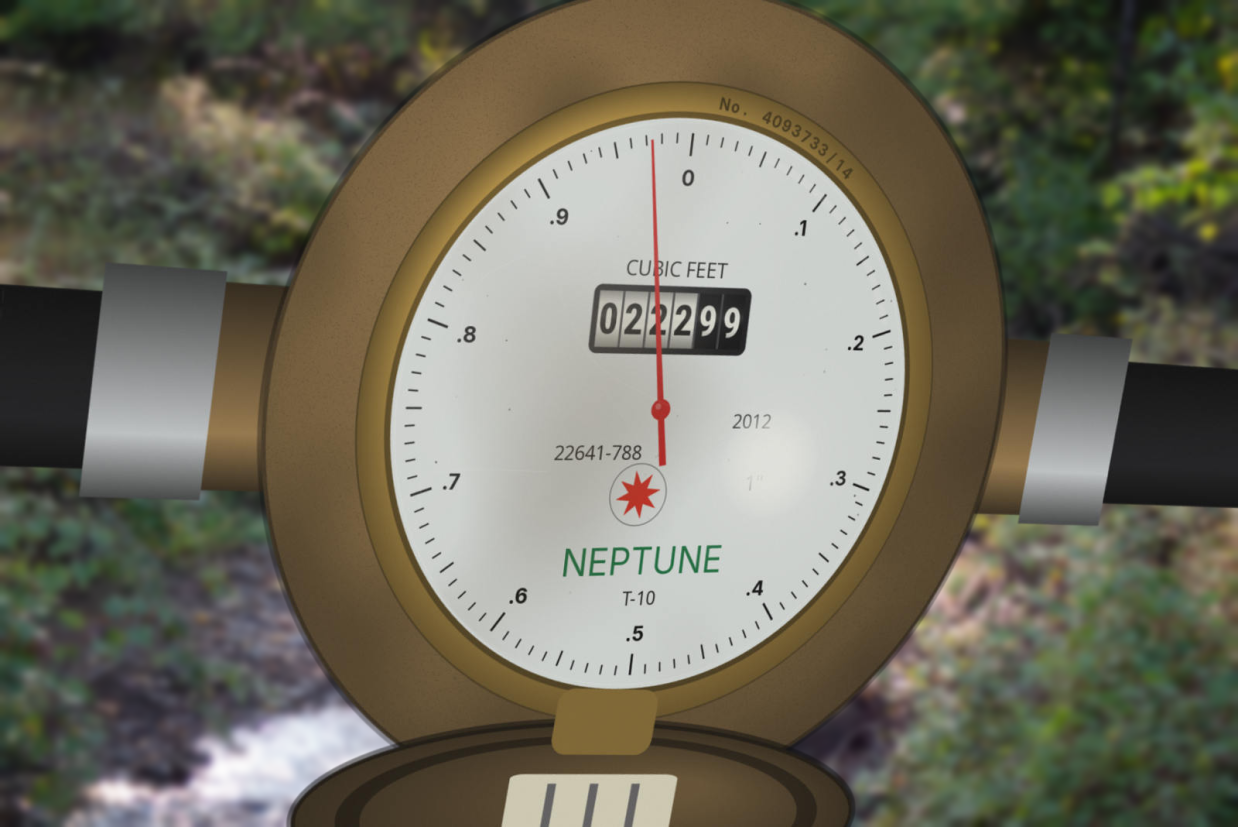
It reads {"value": 22298.97, "unit": "ft³"}
